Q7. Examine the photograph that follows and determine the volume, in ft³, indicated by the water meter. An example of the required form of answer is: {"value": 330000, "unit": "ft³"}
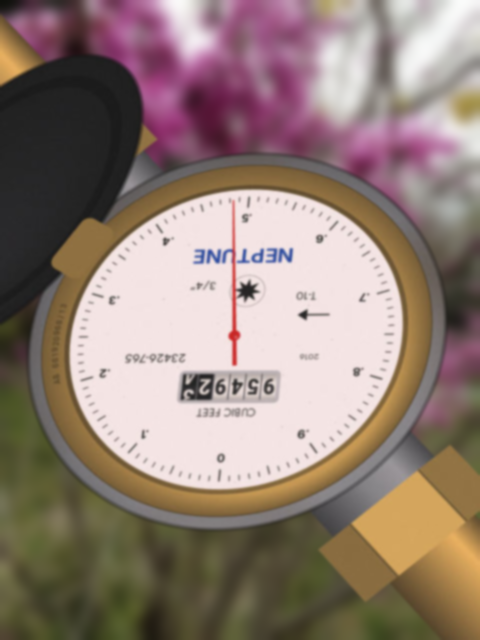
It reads {"value": 954923.48, "unit": "ft³"}
